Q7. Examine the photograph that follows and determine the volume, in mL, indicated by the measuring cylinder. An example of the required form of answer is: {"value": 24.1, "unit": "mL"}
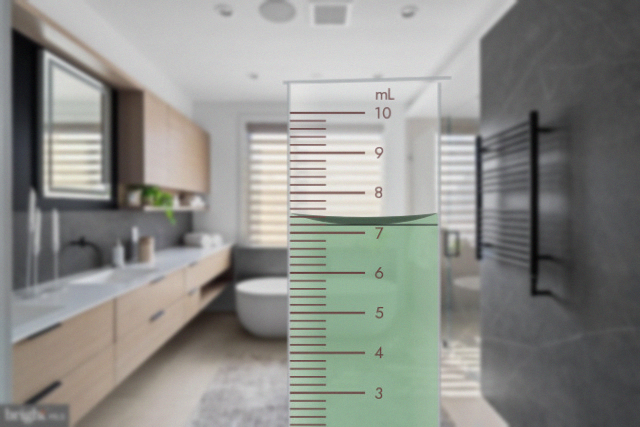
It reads {"value": 7.2, "unit": "mL"}
